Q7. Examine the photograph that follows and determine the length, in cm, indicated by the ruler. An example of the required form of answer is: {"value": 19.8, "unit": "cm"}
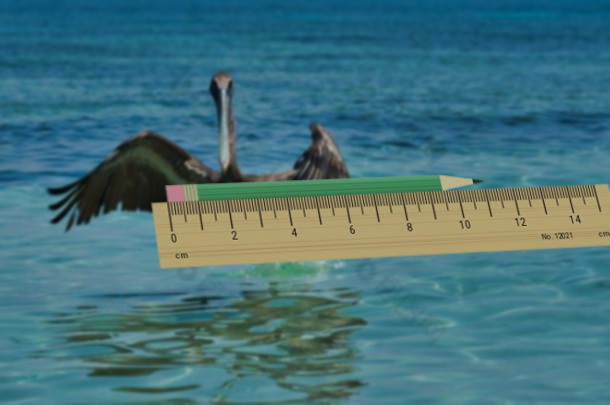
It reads {"value": 11, "unit": "cm"}
